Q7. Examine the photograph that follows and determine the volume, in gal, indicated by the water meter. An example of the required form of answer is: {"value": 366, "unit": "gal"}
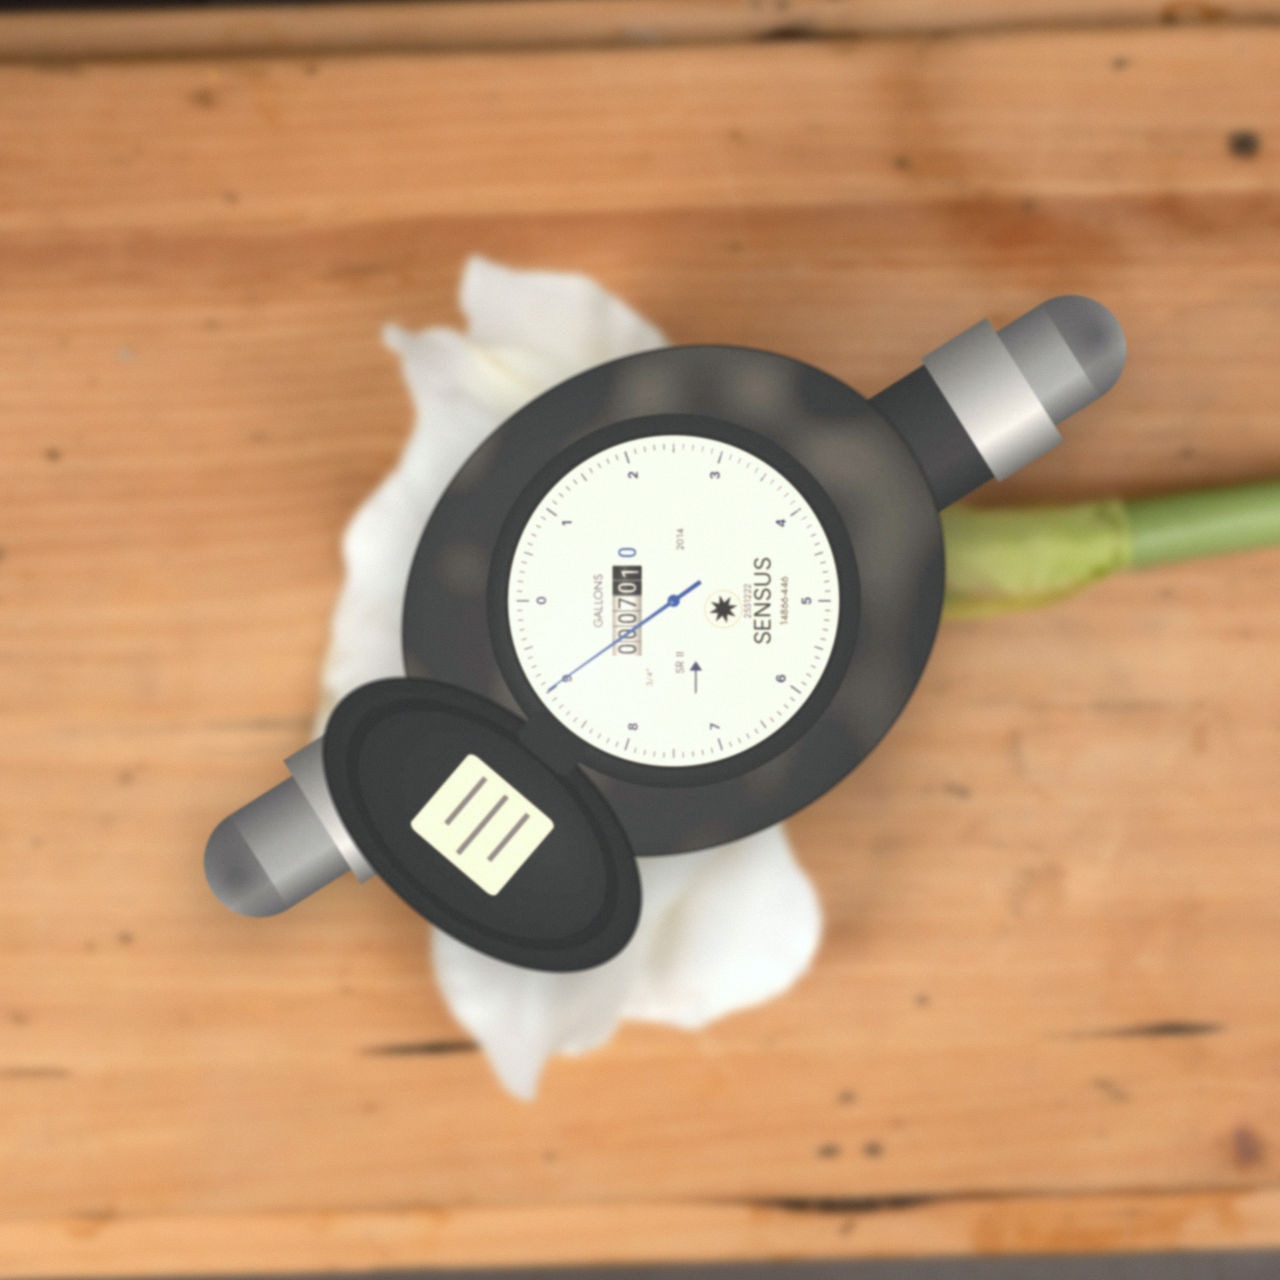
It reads {"value": 7009.0, "unit": "gal"}
